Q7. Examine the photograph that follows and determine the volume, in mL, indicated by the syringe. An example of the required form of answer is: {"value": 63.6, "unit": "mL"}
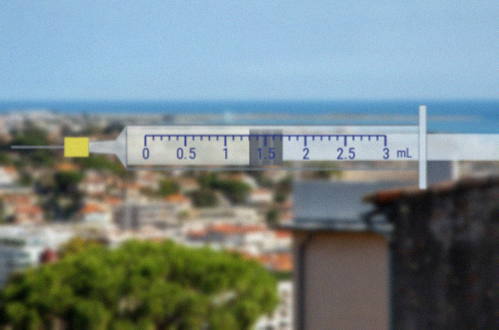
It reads {"value": 1.3, "unit": "mL"}
